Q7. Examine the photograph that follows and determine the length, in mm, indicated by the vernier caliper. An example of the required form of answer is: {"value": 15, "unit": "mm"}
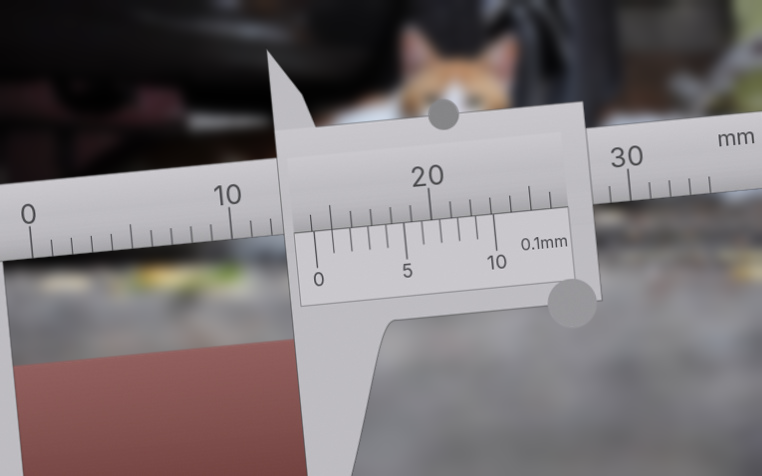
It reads {"value": 14.1, "unit": "mm"}
